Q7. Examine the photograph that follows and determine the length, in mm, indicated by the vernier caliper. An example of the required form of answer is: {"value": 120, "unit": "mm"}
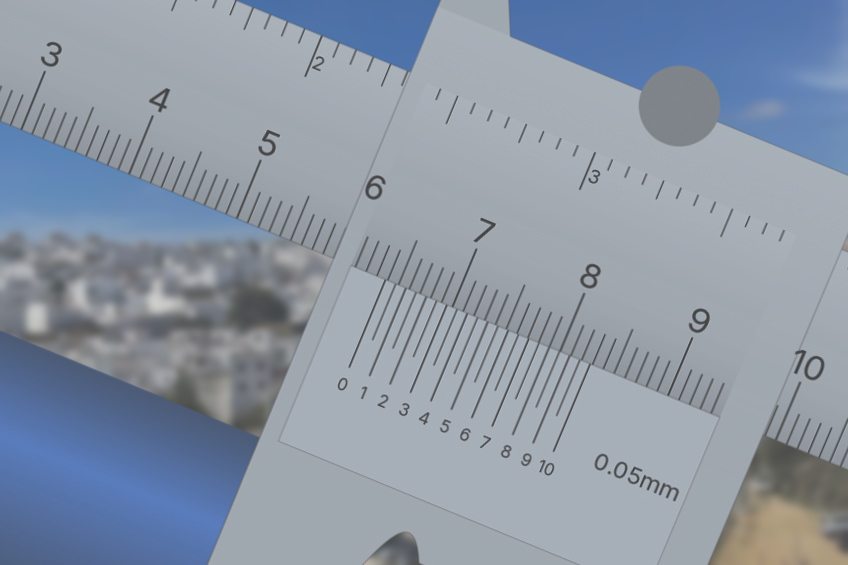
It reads {"value": 63.8, "unit": "mm"}
